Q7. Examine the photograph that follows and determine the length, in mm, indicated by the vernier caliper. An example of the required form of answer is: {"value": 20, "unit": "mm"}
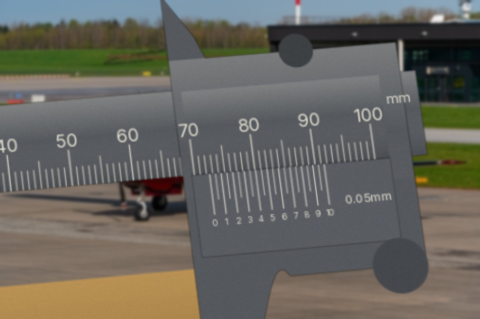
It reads {"value": 72.5, "unit": "mm"}
